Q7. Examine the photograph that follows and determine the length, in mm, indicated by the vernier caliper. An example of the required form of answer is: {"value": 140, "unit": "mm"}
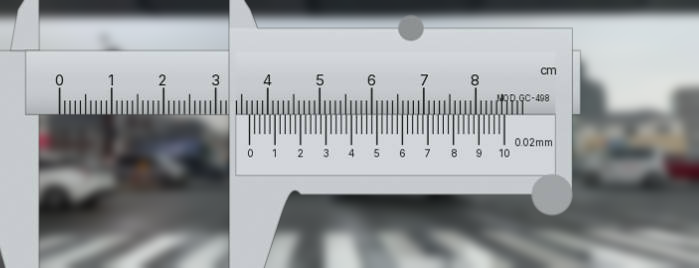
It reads {"value": 36.5, "unit": "mm"}
